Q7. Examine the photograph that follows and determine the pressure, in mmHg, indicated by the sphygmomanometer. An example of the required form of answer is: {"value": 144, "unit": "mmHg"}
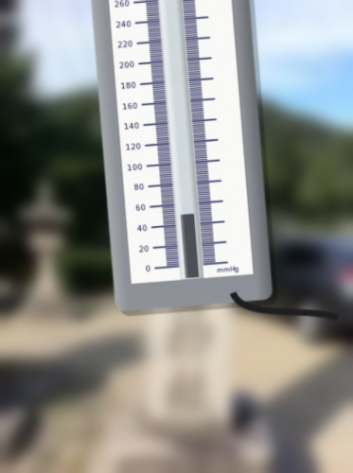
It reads {"value": 50, "unit": "mmHg"}
